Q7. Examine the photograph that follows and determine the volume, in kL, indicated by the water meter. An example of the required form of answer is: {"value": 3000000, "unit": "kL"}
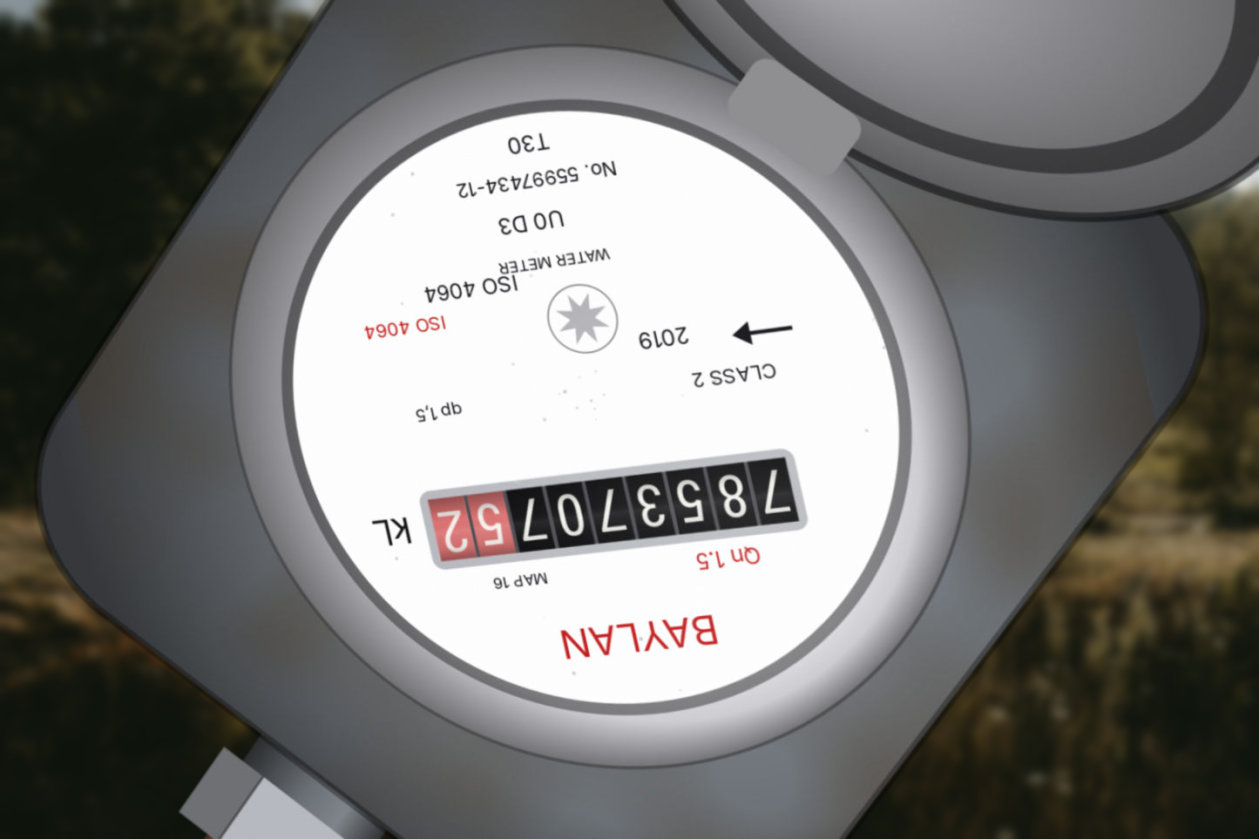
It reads {"value": 7853707.52, "unit": "kL"}
